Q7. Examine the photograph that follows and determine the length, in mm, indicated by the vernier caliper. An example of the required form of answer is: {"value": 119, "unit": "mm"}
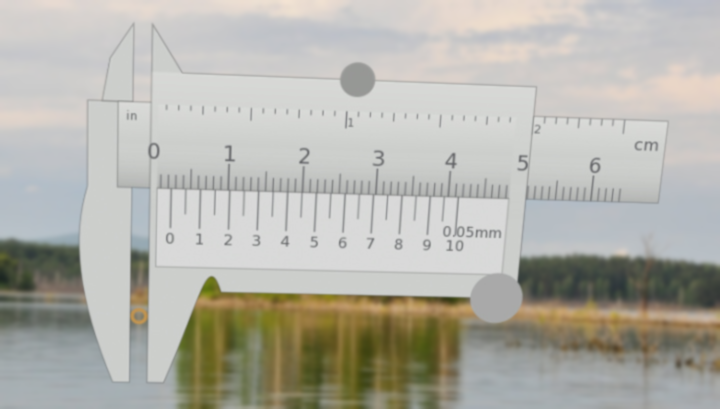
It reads {"value": 2.4, "unit": "mm"}
